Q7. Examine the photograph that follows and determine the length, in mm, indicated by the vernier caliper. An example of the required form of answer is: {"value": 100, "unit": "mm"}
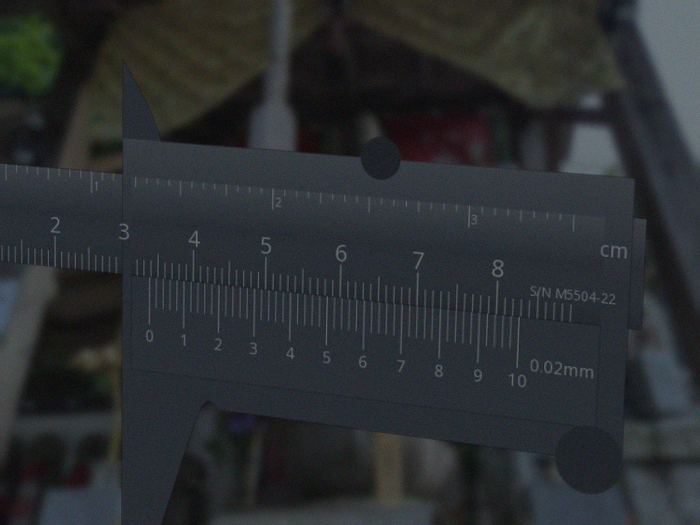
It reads {"value": 33.8, "unit": "mm"}
